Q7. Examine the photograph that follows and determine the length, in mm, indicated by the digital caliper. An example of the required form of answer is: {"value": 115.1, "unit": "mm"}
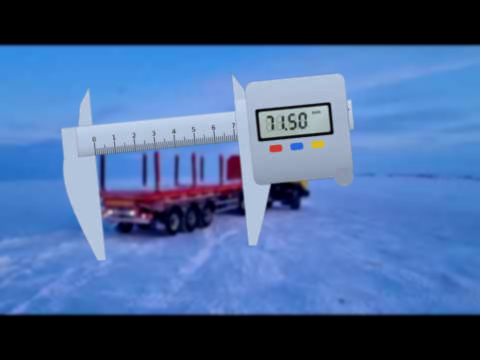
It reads {"value": 71.50, "unit": "mm"}
